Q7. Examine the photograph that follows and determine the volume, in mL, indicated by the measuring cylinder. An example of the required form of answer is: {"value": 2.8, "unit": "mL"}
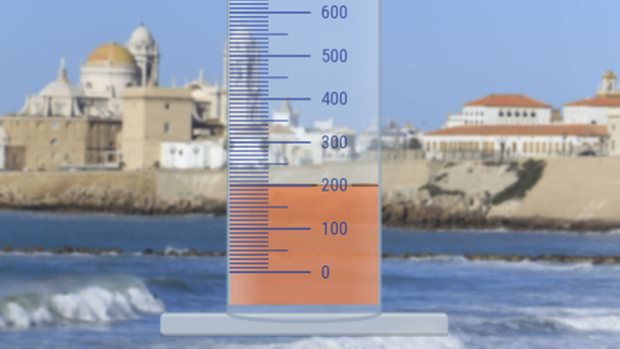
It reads {"value": 200, "unit": "mL"}
